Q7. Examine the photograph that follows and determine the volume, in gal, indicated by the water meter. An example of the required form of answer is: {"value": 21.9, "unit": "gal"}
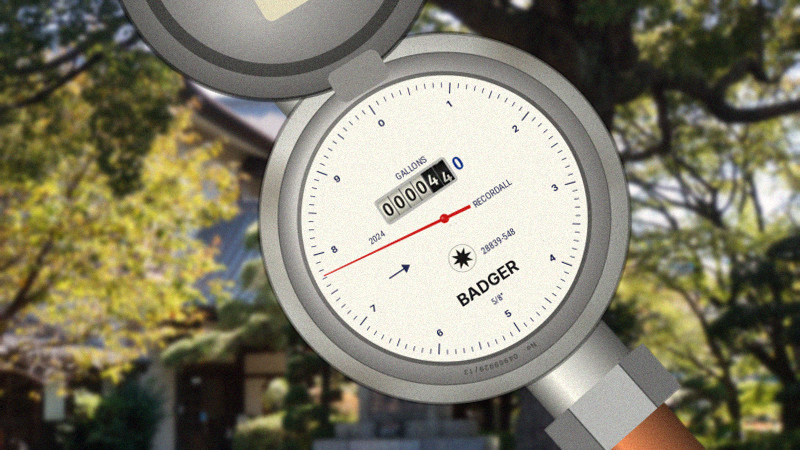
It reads {"value": 437.7, "unit": "gal"}
